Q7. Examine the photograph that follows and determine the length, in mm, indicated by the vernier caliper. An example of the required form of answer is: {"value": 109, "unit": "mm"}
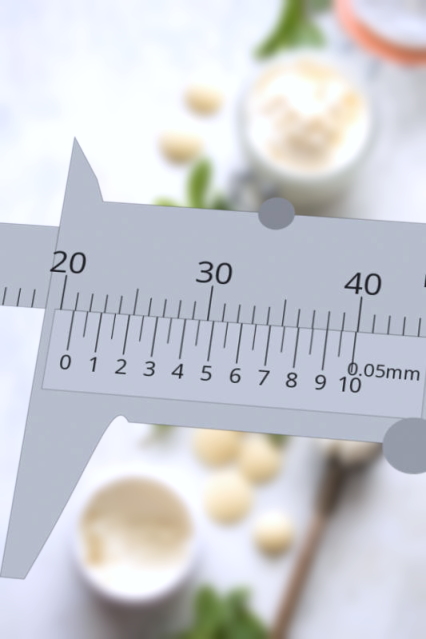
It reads {"value": 20.9, "unit": "mm"}
